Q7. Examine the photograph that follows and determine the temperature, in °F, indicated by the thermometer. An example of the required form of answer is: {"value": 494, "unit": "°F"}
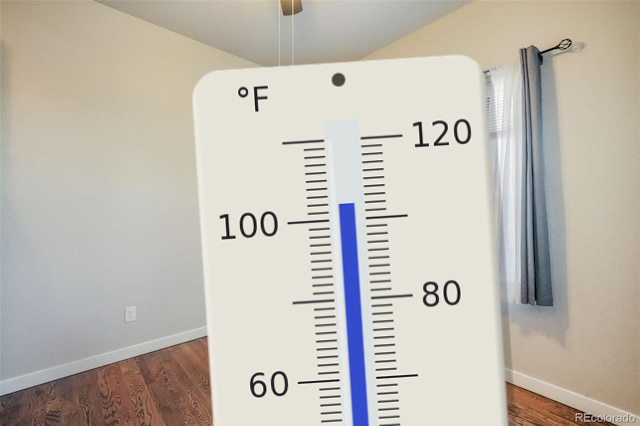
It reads {"value": 104, "unit": "°F"}
